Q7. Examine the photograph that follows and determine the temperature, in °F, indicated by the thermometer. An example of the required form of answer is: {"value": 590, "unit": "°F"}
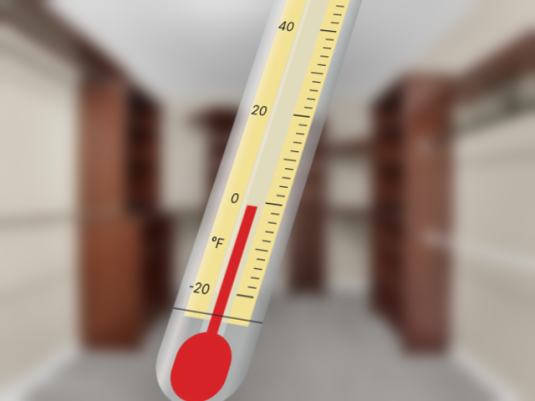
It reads {"value": -1, "unit": "°F"}
